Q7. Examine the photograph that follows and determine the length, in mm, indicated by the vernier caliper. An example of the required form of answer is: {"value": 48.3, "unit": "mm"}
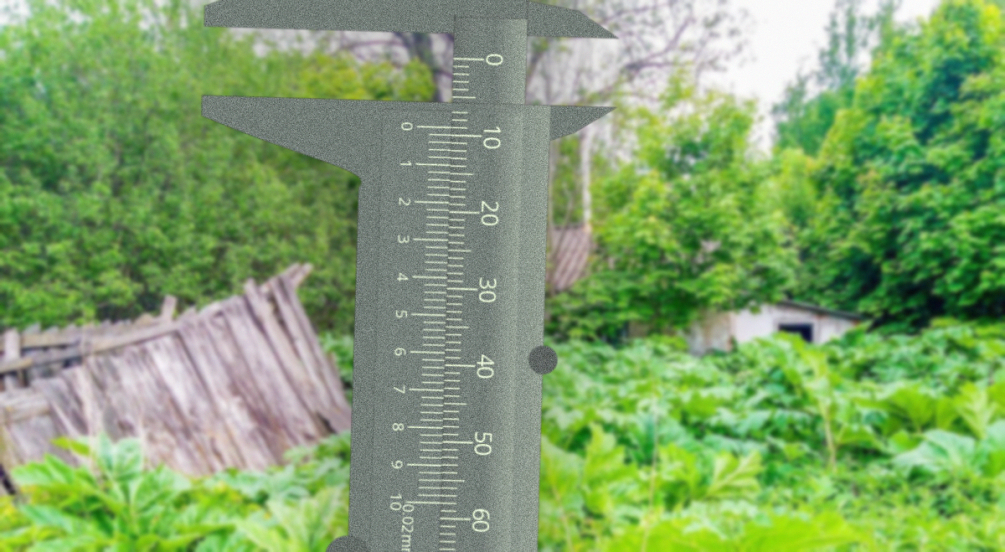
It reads {"value": 9.0, "unit": "mm"}
